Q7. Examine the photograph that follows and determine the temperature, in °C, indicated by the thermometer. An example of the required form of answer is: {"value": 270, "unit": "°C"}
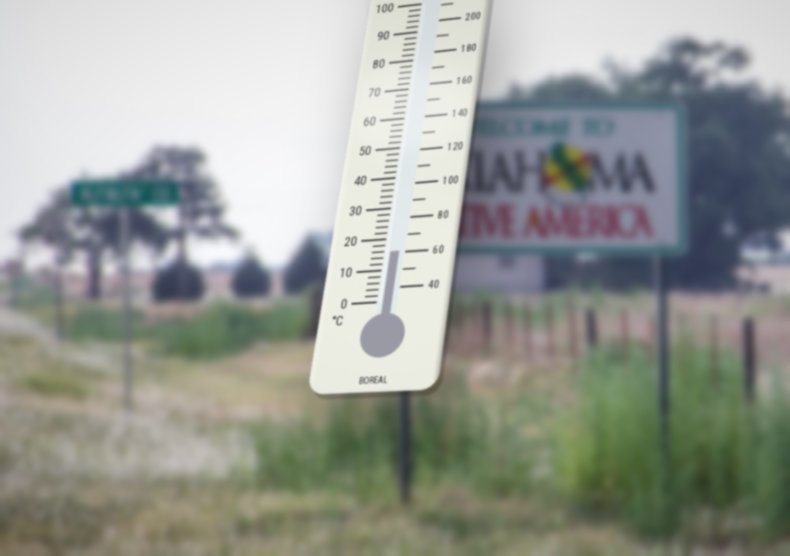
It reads {"value": 16, "unit": "°C"}
